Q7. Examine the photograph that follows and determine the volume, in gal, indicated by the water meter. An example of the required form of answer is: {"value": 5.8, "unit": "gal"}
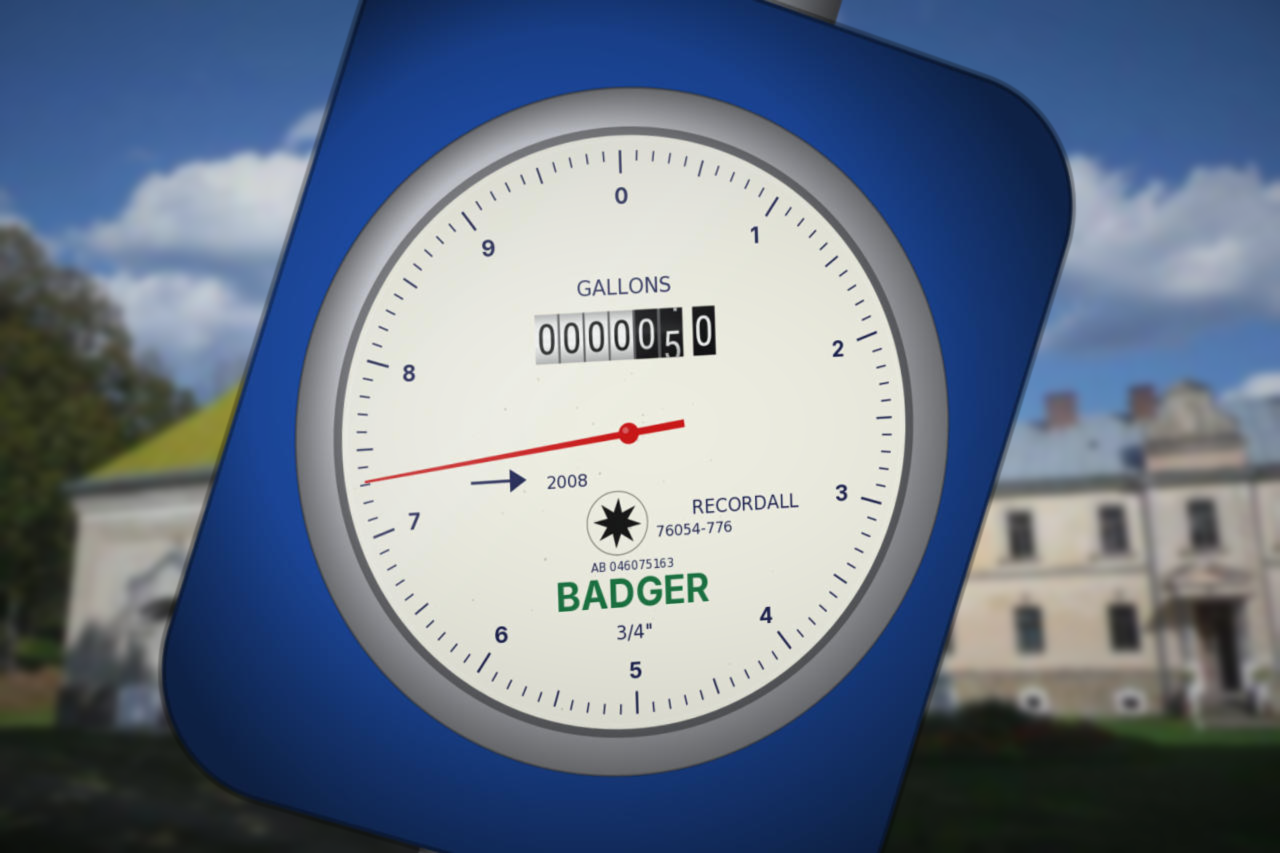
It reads {"value": 47.3, "unit": "gal"}
